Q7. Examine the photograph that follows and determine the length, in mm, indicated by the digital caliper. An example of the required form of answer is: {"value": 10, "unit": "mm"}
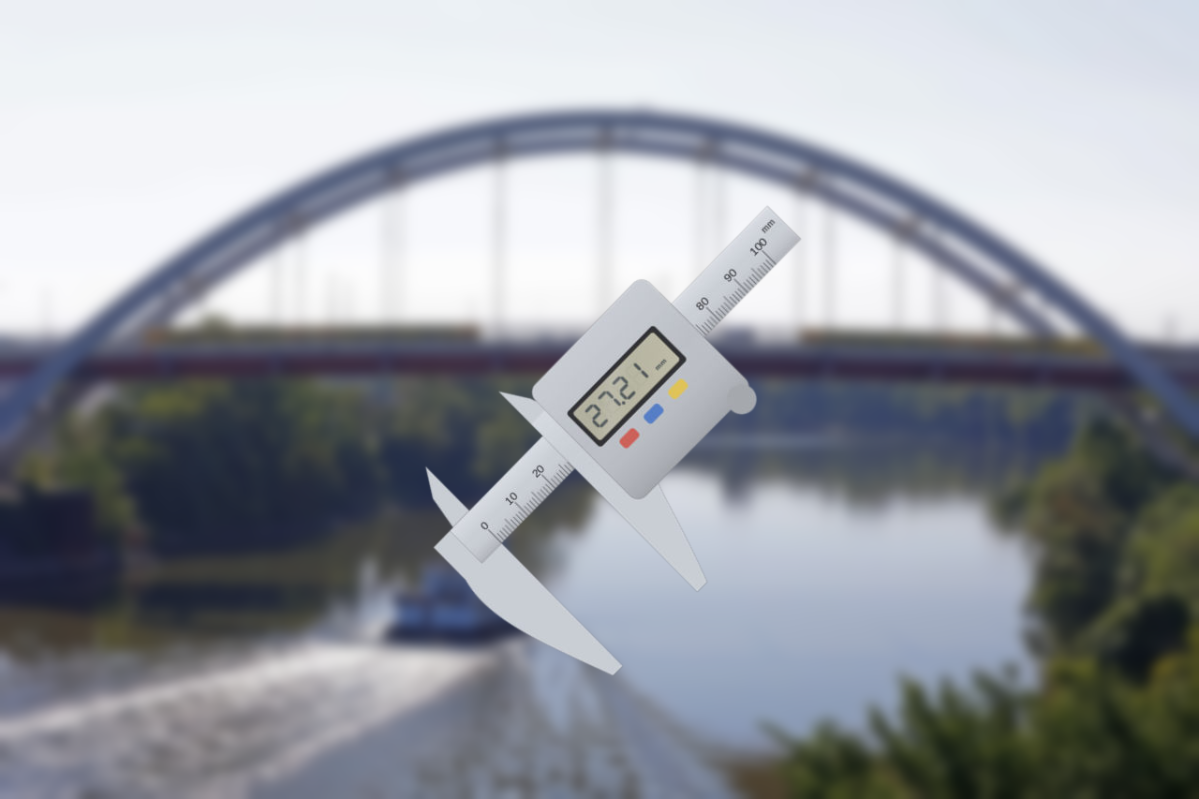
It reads {"value": 27.21, "unit": "mm"}
